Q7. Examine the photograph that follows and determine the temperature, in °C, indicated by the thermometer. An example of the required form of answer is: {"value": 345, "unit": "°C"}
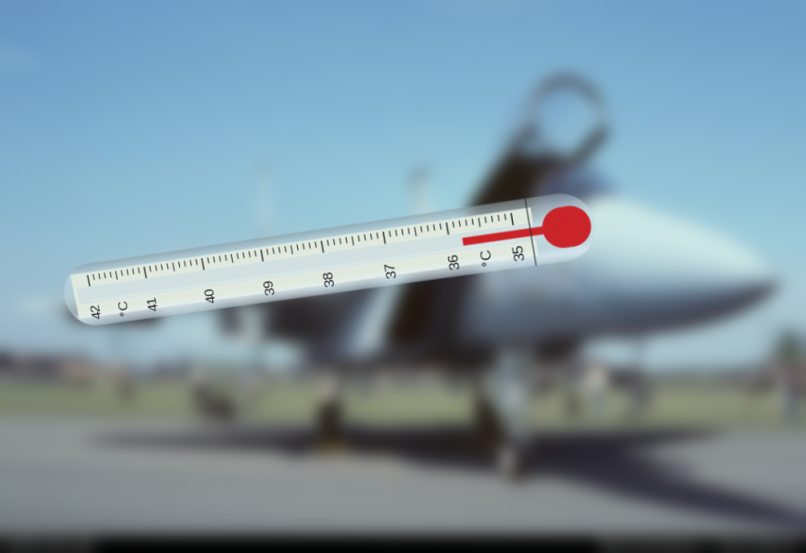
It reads {"value": 35.8, "unit": "°C"}
